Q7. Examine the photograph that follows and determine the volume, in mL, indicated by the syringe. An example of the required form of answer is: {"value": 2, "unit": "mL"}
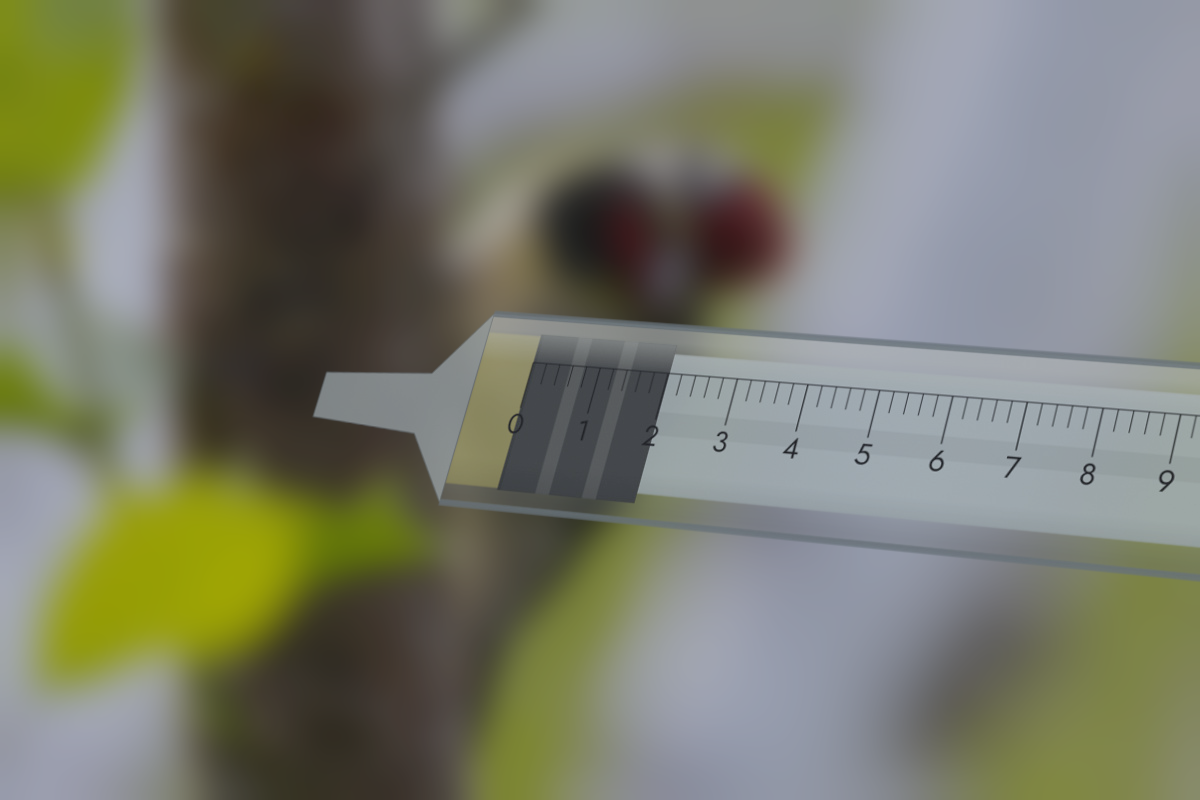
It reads {"value": 0, "unit": "mL"}
